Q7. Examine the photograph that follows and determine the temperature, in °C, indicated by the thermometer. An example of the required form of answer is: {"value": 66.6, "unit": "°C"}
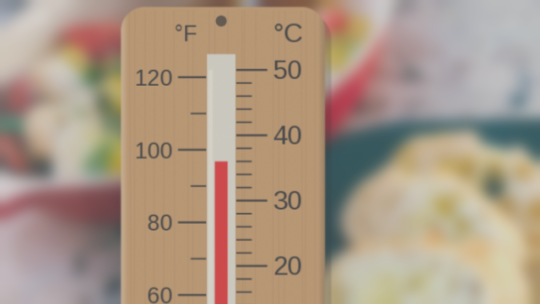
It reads {"value": 36, "unit": "°C"}
